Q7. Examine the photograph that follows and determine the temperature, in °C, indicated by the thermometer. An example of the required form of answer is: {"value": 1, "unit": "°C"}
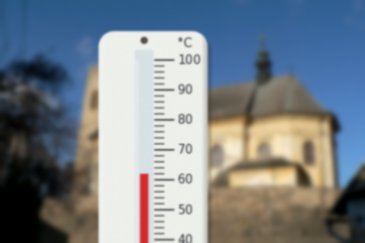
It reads {"value": 62, "unit": "°C"}
